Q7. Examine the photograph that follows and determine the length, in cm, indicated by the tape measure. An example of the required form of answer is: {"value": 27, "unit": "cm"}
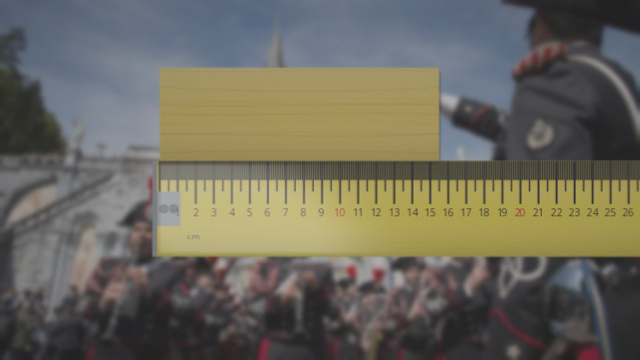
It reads {"value": 15.5, "unit": "cm"}
